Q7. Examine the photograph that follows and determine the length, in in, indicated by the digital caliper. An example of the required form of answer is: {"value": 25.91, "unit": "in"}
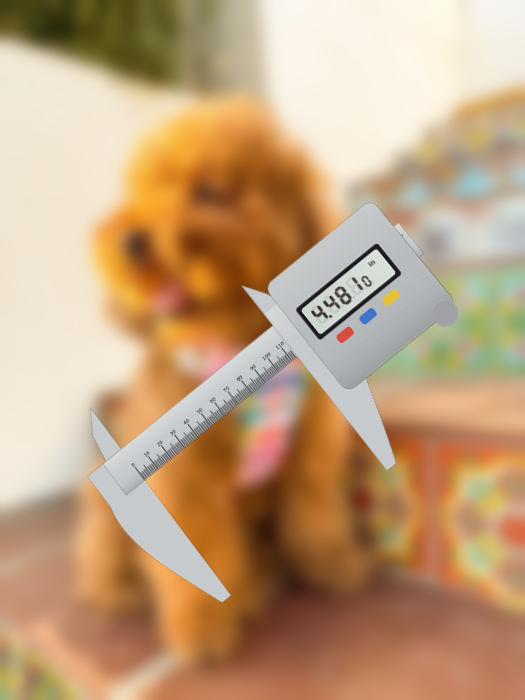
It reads {"value": 4.4810, "unit": "in"}
